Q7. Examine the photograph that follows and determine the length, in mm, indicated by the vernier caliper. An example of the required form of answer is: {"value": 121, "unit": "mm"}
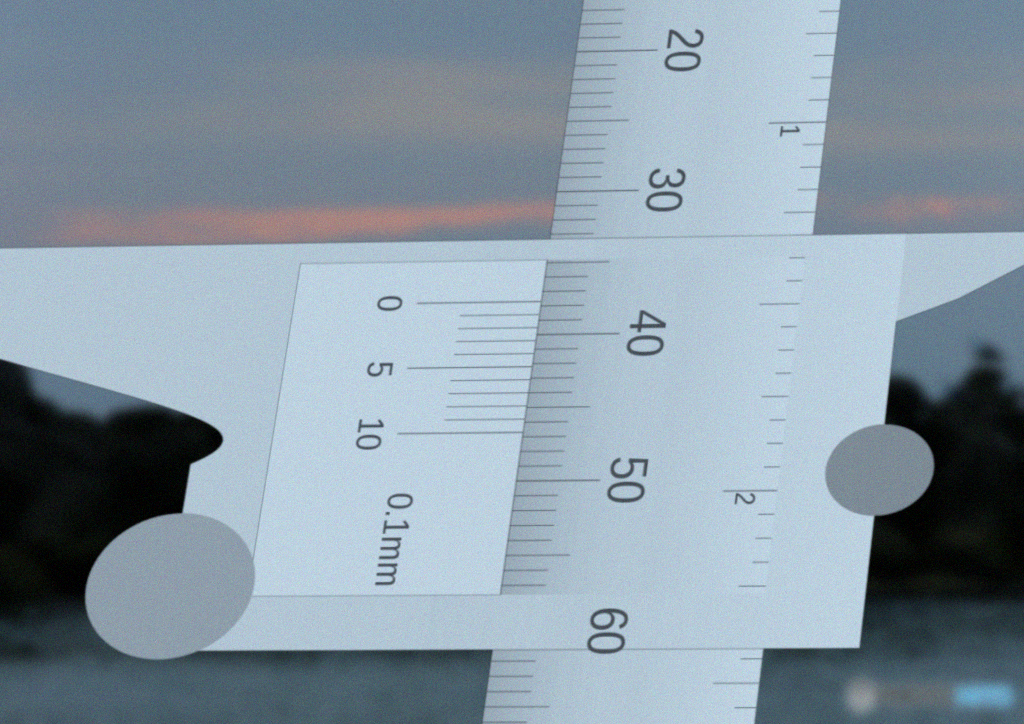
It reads {"value": 37.7, "unit": "mm"}
